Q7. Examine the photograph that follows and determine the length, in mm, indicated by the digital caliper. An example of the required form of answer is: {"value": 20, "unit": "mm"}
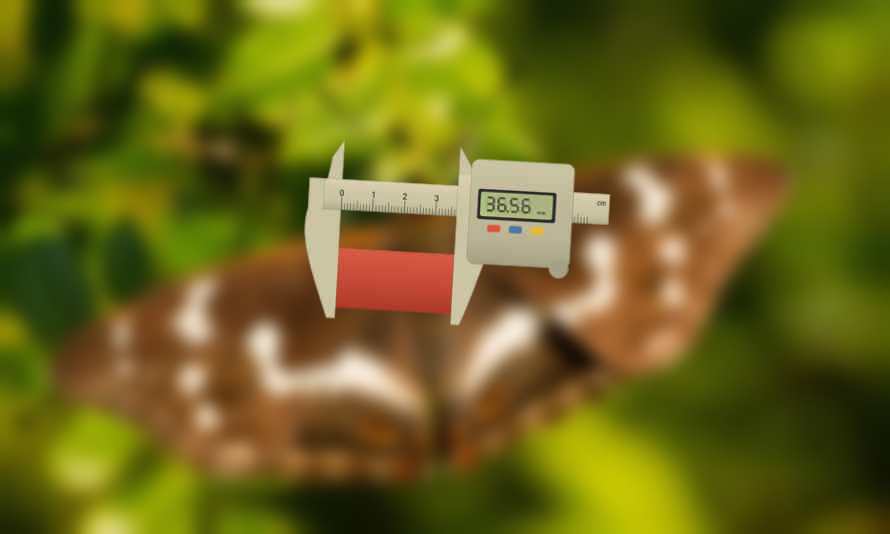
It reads {"value": 36.56, "unit": "mm"}
